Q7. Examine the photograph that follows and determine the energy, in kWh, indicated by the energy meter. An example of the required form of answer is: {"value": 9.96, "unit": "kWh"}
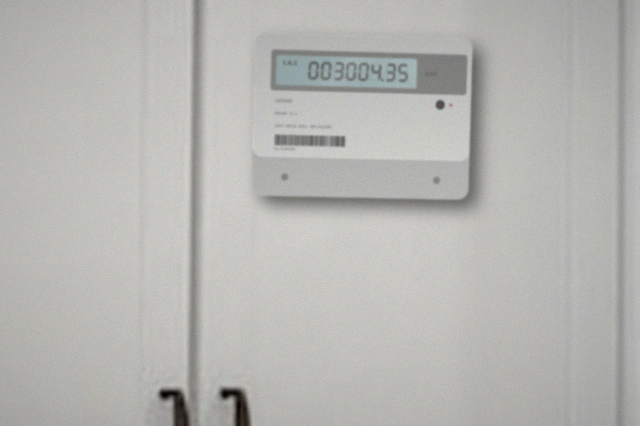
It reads {"value": 3004.35, "unit": "kWh"}
